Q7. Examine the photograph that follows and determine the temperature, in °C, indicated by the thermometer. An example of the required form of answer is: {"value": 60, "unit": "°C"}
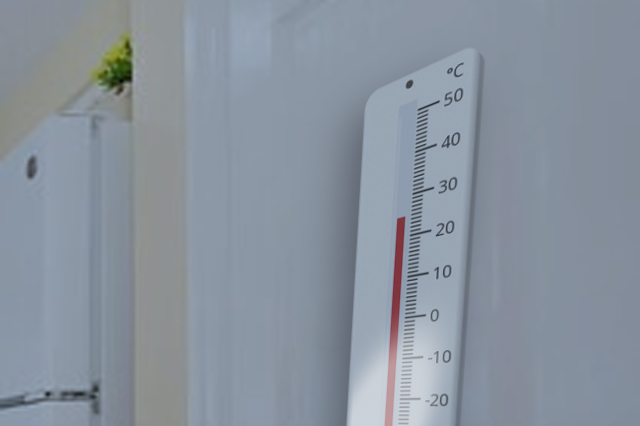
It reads {"value": 25, "unit": "°C"}
